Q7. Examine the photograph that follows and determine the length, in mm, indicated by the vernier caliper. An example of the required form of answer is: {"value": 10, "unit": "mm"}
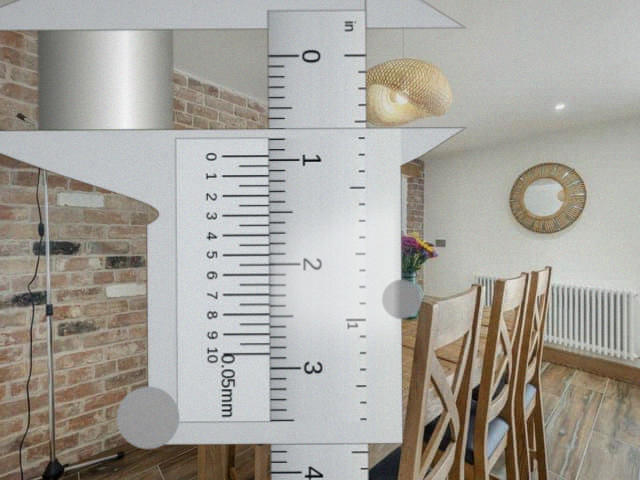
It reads {"value": 9.6, "unit": "mm"}
